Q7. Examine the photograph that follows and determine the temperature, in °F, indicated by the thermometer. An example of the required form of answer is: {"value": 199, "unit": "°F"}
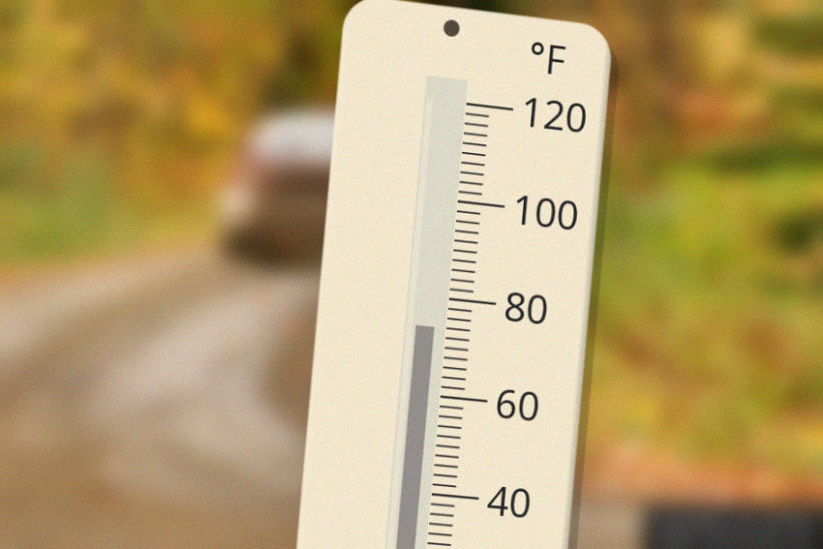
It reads {"value": 74, "unit": "°F"}
